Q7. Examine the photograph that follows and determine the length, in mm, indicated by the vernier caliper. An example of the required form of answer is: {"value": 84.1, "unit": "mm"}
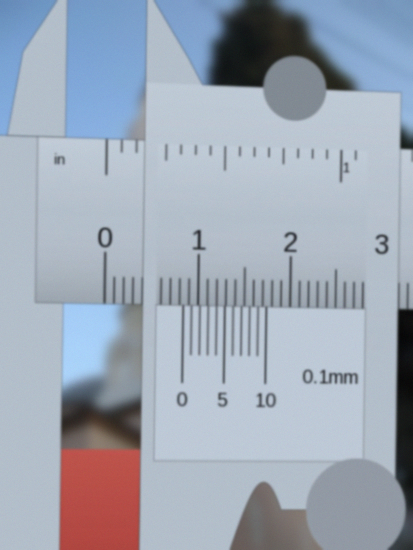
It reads {"value": 8.4, "unit": "mm"}
